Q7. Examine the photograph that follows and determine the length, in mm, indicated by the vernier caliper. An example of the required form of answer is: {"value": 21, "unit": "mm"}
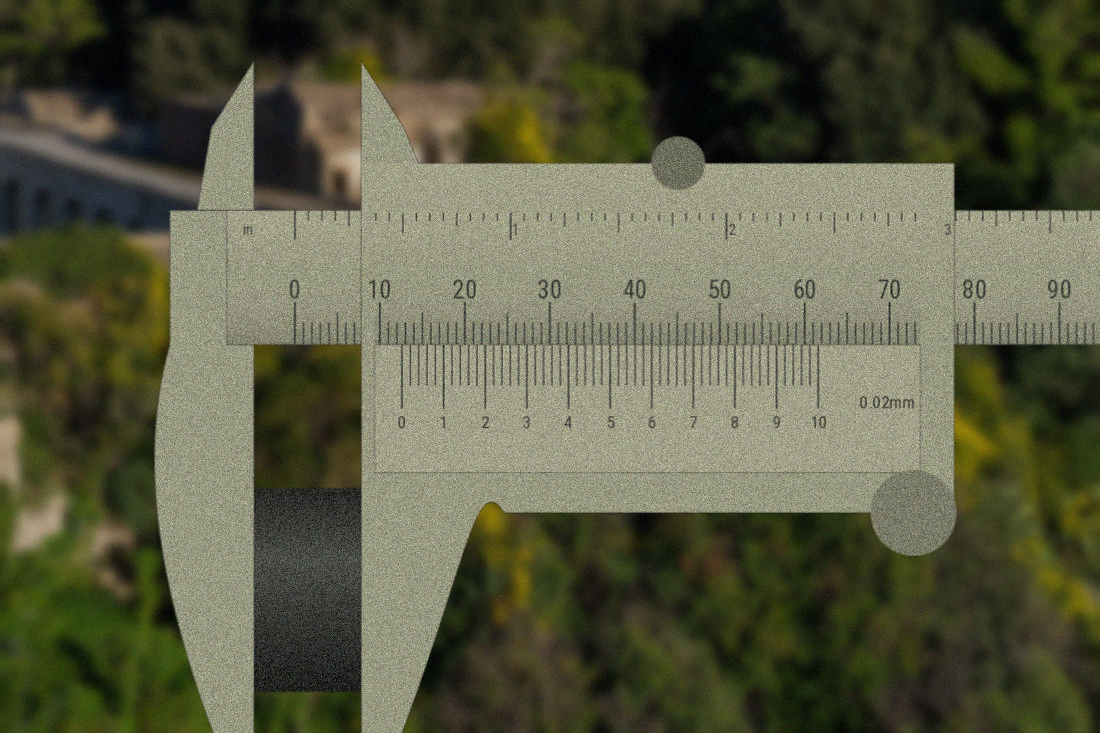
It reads {"value": 12.6, "unit": "mm"}
